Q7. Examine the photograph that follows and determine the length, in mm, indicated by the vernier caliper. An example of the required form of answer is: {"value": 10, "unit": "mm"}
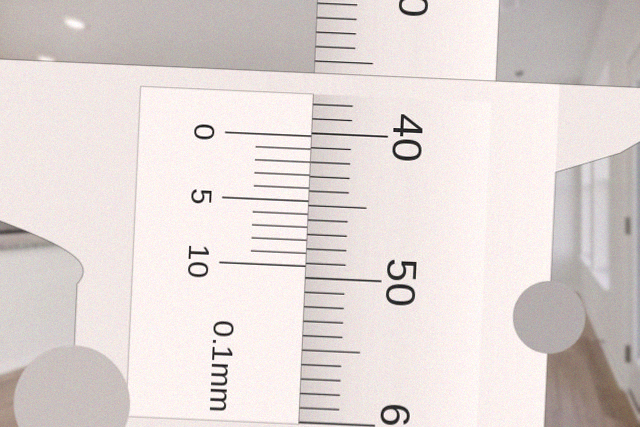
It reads {"value": 40.2, "unit": "mm"}
